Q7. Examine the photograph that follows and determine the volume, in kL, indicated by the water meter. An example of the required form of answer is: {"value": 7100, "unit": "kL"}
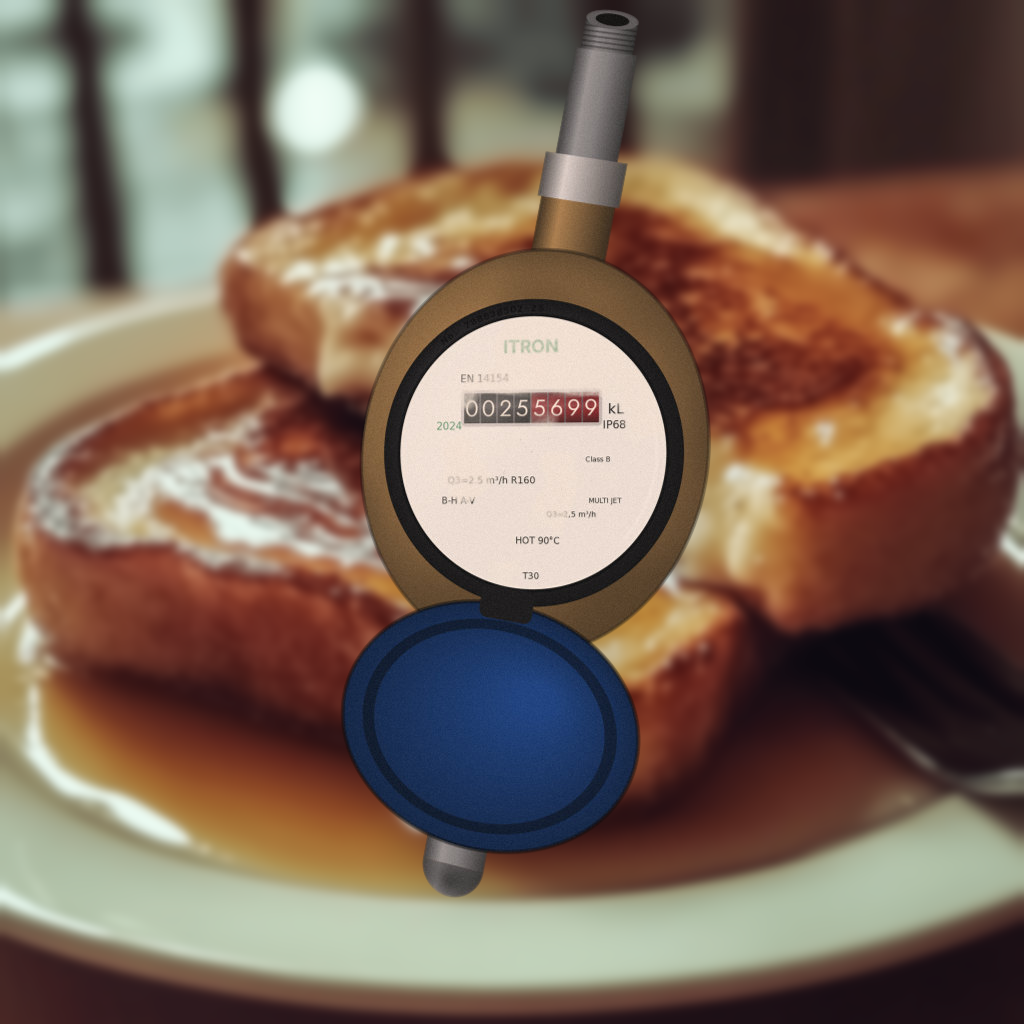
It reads {"value": 25.5699, "unit": "kL"}
